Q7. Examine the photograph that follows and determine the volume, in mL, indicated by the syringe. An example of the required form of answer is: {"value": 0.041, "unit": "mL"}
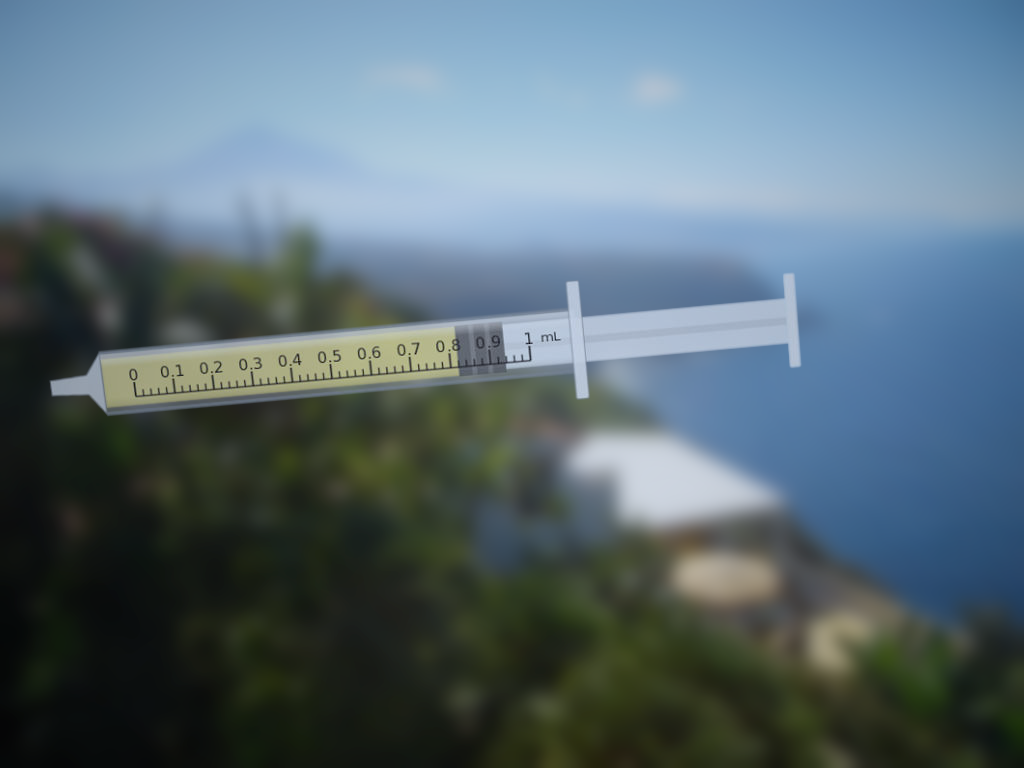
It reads {"value": 0.82, "unit": "mL"}
